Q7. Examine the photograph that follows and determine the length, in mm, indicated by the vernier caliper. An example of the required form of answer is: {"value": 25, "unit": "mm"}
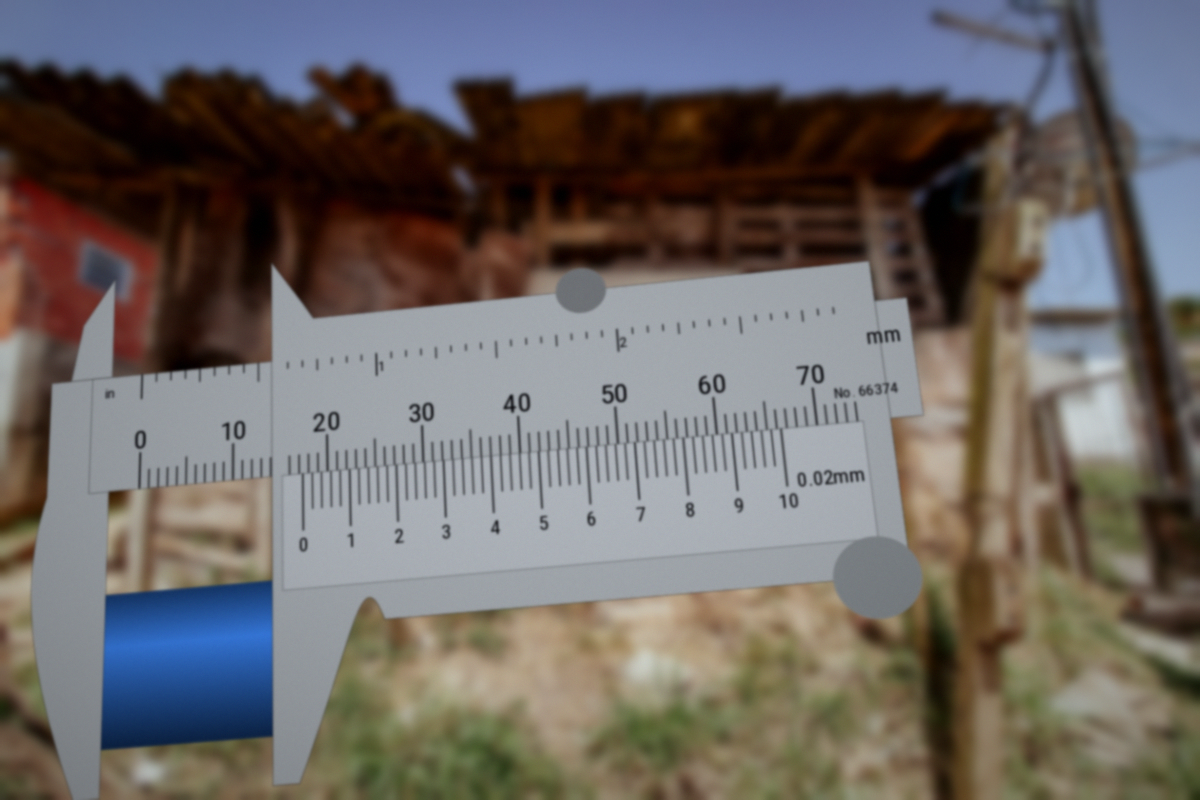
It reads {"value": 17.4, "unit": "mm"}
